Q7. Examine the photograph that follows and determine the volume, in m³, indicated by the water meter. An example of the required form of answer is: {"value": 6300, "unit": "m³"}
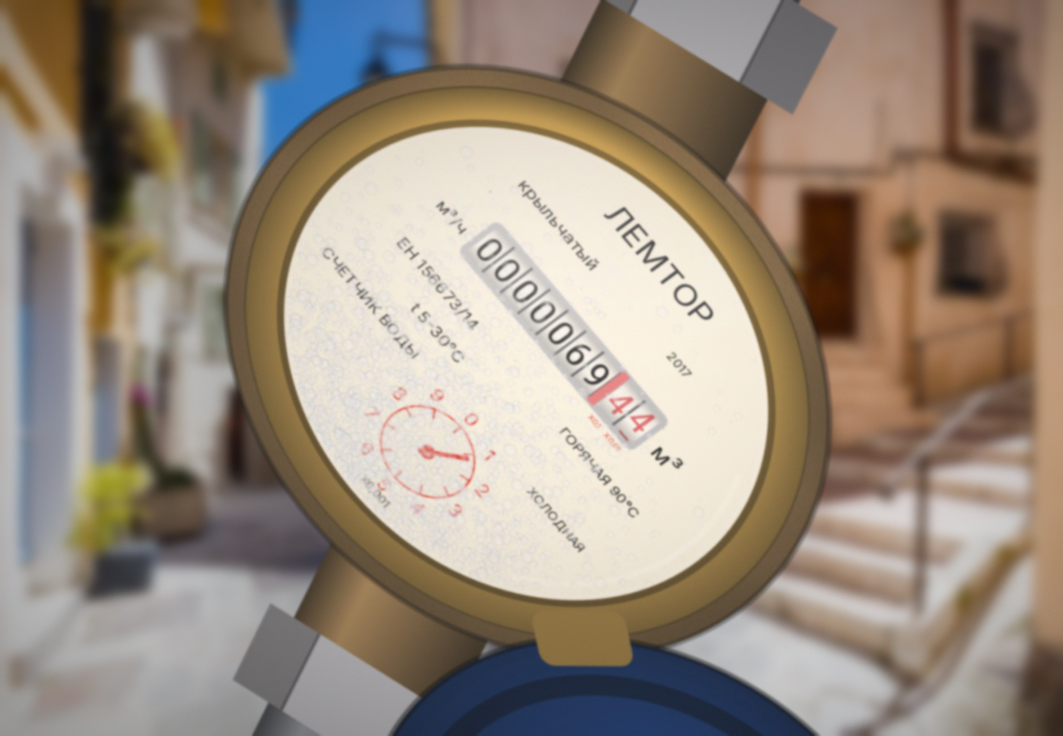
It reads {"value": 69.441, "unit": "m³"}
